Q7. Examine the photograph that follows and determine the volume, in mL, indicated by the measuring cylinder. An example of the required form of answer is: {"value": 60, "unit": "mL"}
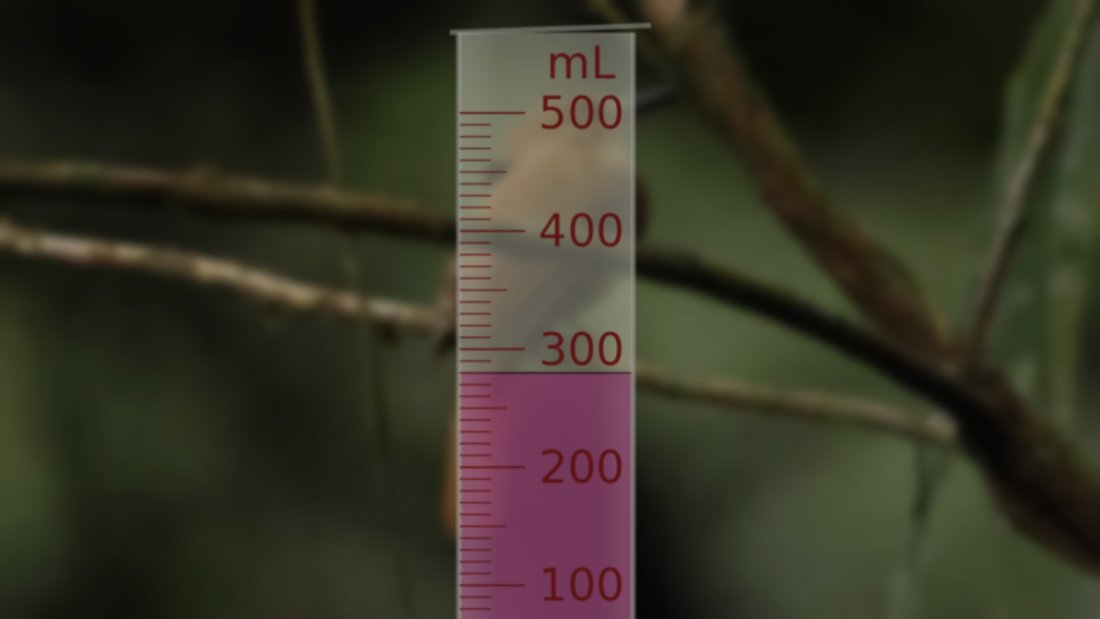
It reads {"value": 280, "unit": "mL"}
